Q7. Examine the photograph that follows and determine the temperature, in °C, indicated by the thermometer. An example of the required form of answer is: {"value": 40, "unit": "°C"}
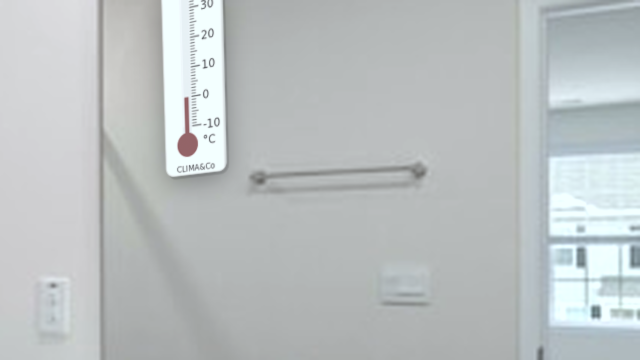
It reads {"value": 0, "unit": "°C"}
